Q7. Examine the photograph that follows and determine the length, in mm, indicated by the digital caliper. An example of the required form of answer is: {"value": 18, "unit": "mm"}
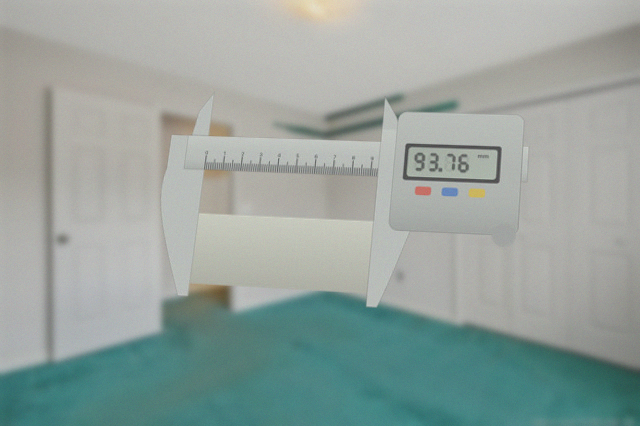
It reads {"value": 93.76, "unit": "mm"}
